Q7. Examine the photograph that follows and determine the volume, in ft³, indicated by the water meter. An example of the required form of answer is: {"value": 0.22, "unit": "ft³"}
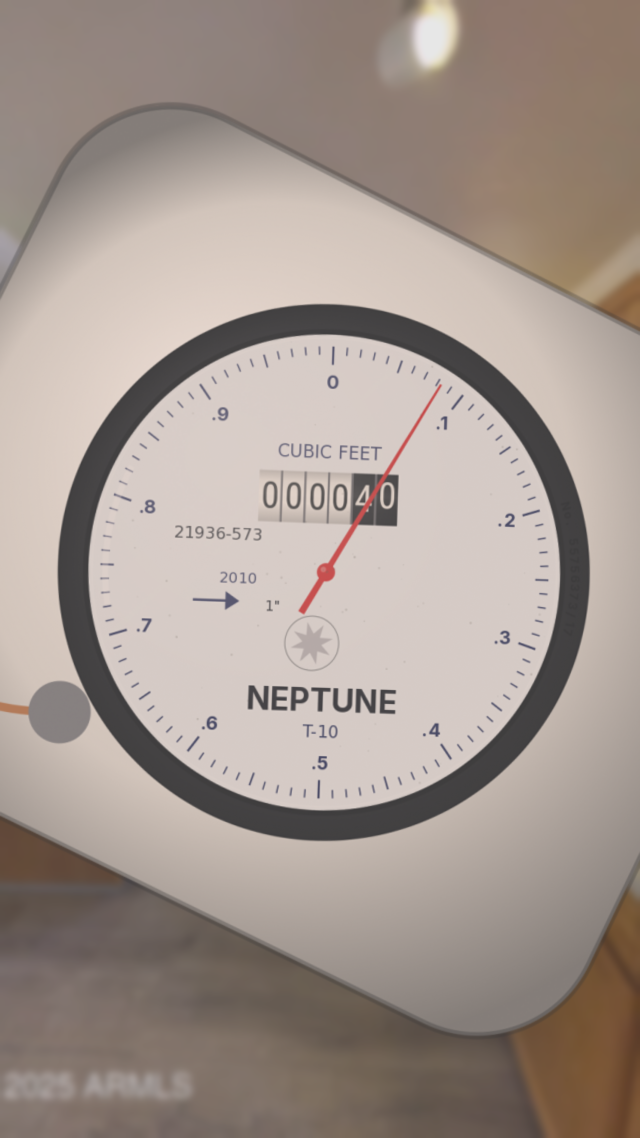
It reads {"value": 40.08, "unit": "ft³"}
